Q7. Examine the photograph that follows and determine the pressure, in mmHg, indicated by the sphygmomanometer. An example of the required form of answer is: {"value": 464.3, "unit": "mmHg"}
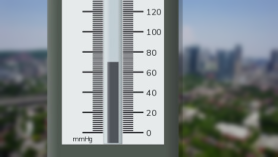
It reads {"value": 70, "unit": "mmHg"}
